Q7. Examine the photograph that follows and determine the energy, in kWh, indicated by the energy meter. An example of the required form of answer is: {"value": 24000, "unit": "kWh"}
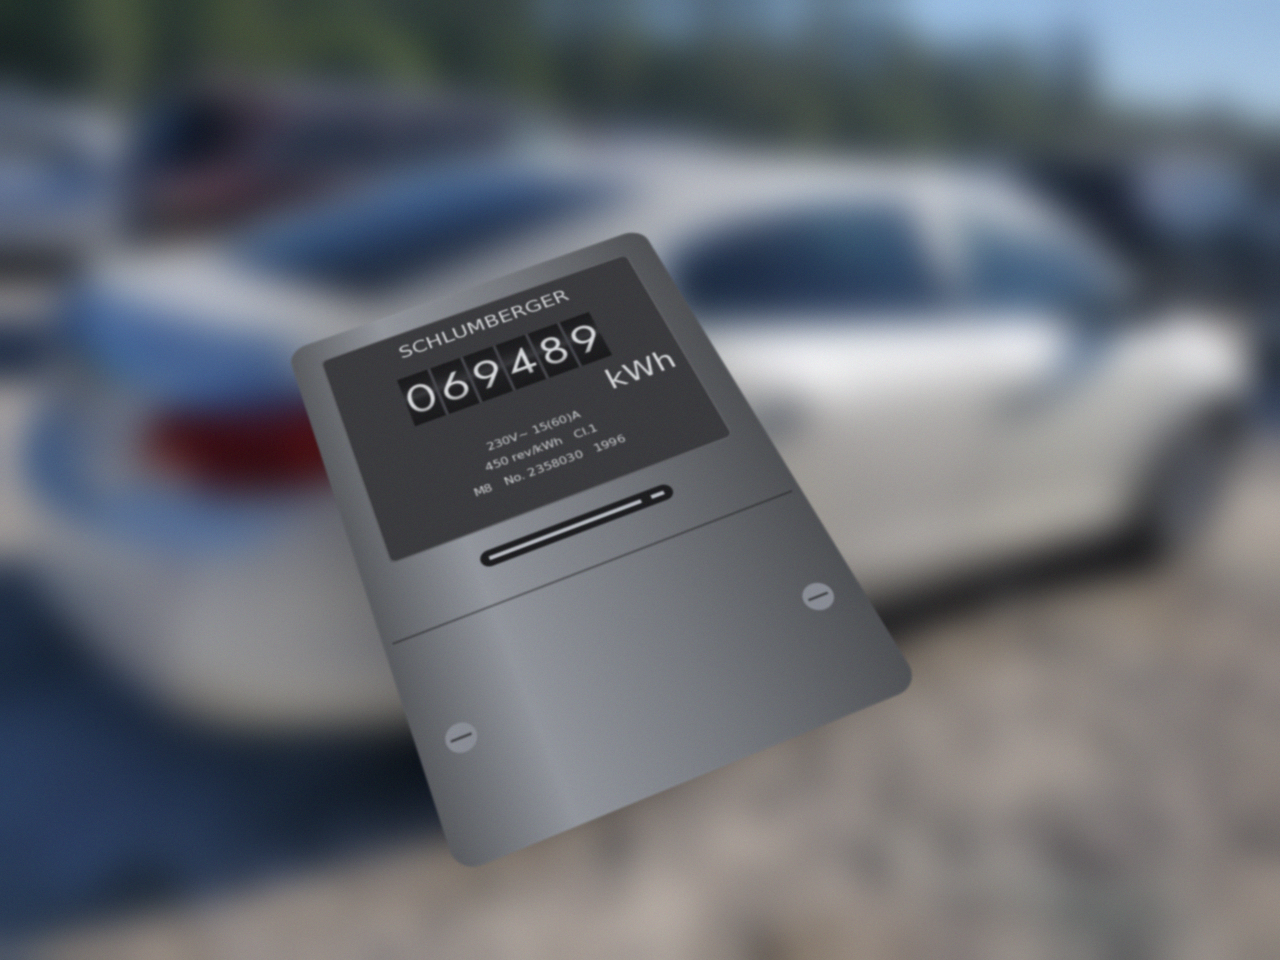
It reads {"value": 69489, "unit": "kWh"}
